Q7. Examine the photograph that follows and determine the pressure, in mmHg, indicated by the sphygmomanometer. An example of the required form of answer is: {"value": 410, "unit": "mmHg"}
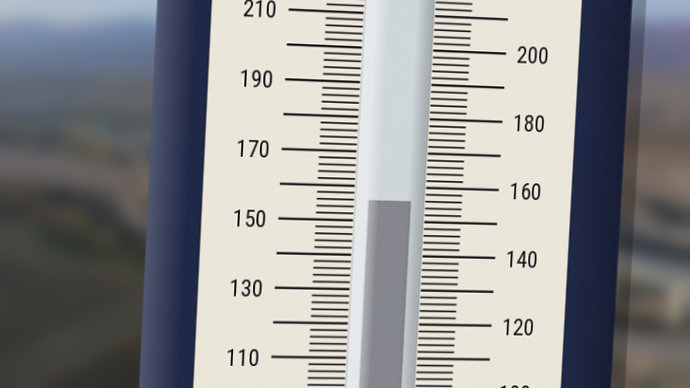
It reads {"value": 156, "unit": "mmHg"}
